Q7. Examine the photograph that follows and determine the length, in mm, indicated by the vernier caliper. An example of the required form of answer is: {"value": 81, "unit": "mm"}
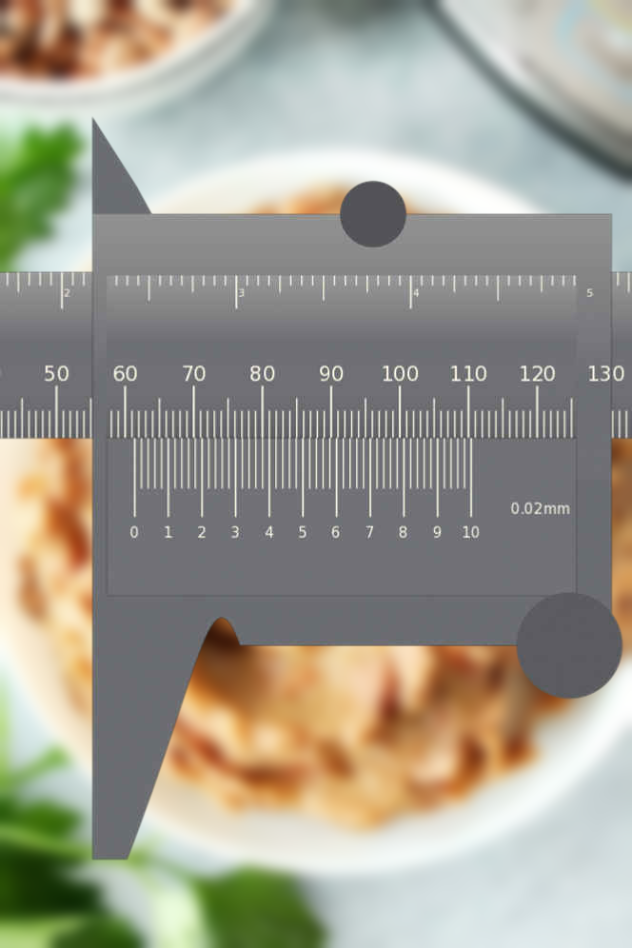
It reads {"value": 61.4, "unit": "mm"}
